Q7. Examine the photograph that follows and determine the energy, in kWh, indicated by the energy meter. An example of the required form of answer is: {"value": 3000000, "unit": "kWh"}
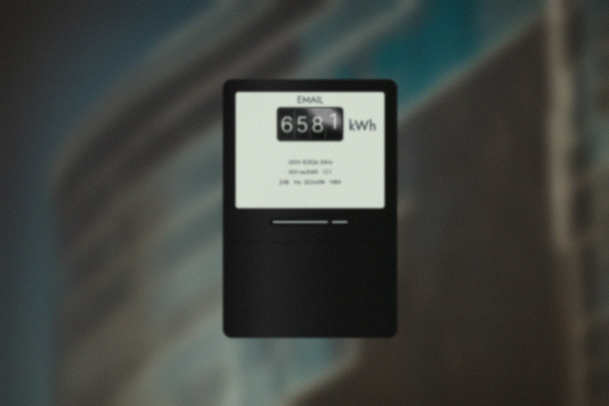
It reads {"value": 6581, "unit": "kWh"}
